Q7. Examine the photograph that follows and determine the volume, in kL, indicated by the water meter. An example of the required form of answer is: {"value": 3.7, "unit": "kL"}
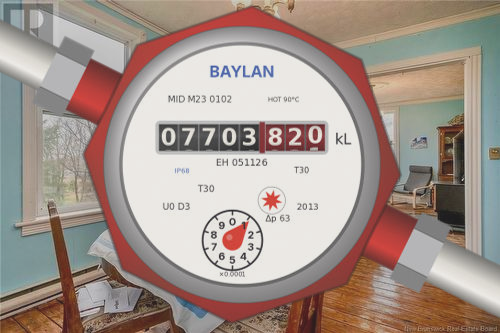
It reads {"value": 7703.8201, "unit": "kL"}
